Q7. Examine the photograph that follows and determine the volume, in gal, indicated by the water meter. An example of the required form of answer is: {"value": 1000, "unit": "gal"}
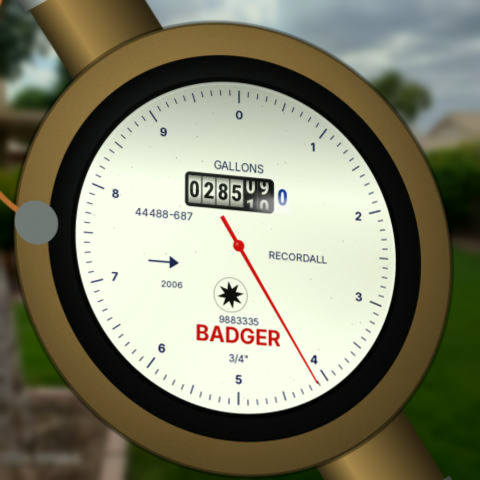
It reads {"value": 285094.1, "unit": "gal"}
